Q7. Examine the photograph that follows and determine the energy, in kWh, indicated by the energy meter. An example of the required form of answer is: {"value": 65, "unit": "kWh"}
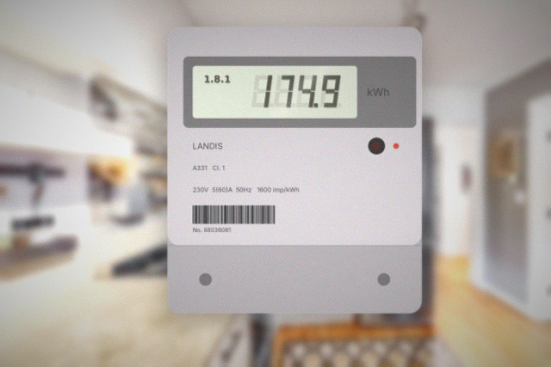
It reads {"value": 174.9, "unit": "kWh"}
